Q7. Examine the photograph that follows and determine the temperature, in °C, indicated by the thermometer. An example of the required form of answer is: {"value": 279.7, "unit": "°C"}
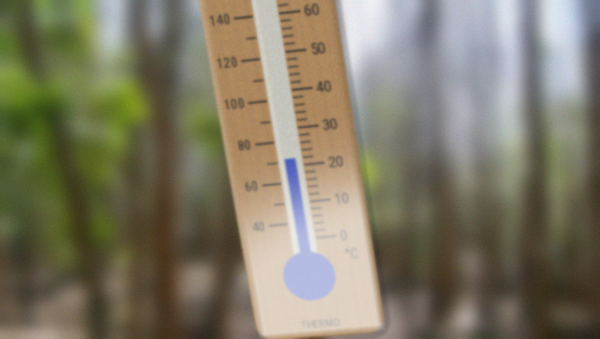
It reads {"value": 22, "unit": "°C"}
